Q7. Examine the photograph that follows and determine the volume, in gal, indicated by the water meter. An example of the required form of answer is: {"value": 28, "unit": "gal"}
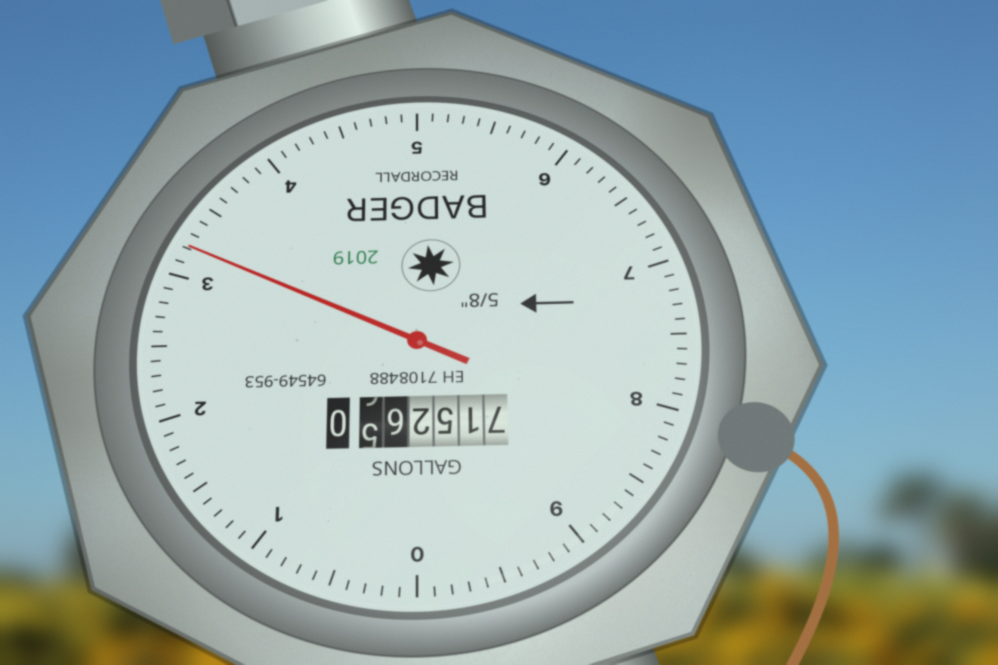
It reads {"value": 7152653.2, "unit": "gal"}
